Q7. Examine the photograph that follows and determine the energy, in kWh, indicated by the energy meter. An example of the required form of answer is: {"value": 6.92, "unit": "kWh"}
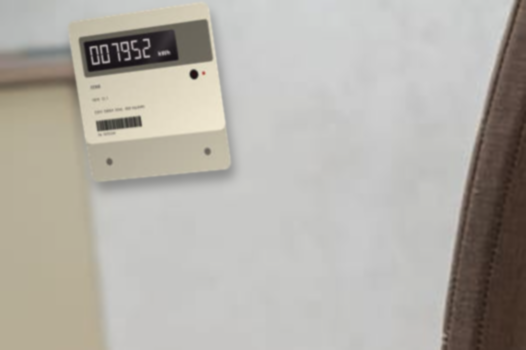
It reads {"value": 7952, "unit": "kWh"}
